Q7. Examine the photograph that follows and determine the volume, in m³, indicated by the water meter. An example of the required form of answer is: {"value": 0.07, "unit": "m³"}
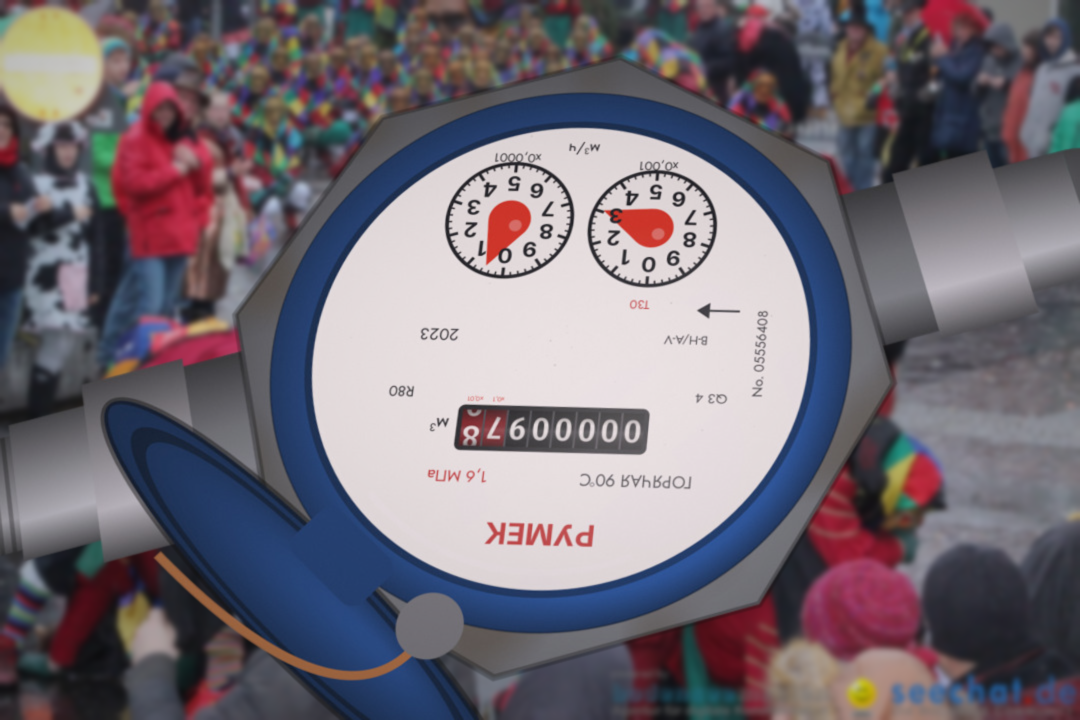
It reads {"value": 9.7830, "unit": "m³"}
